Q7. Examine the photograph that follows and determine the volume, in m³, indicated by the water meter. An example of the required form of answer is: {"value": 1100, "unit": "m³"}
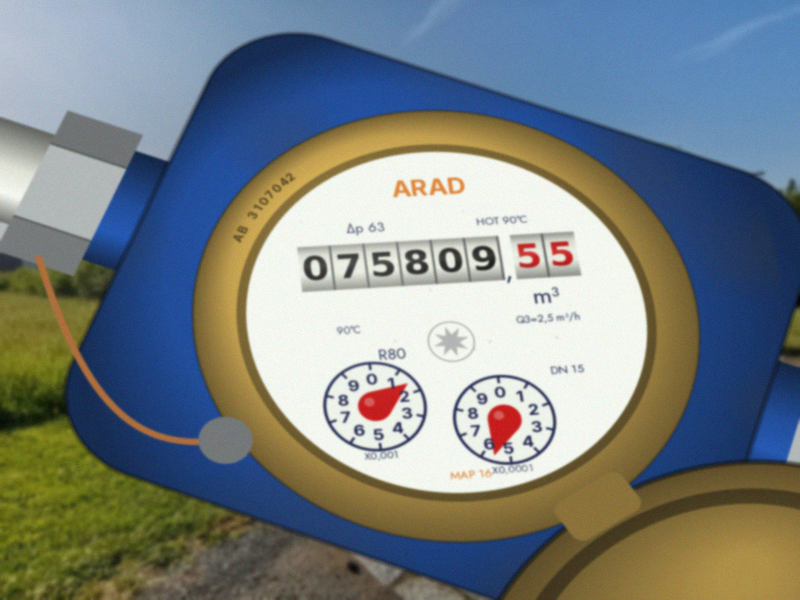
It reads {"value": 75809.5515, "unit": "m³"}
